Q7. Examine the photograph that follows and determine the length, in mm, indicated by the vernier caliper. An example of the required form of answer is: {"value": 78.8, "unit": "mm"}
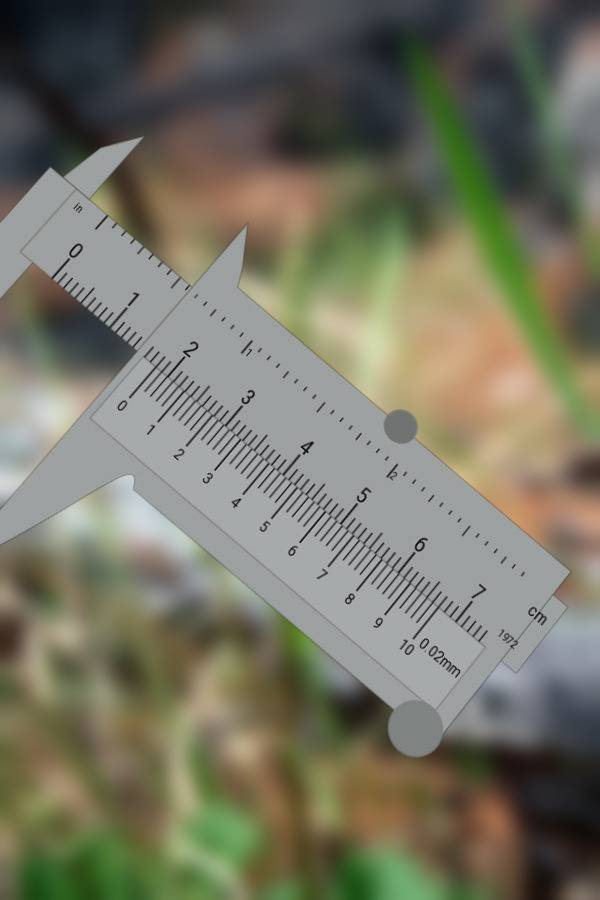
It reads {"value": 18.0, "unit": "mm"}
